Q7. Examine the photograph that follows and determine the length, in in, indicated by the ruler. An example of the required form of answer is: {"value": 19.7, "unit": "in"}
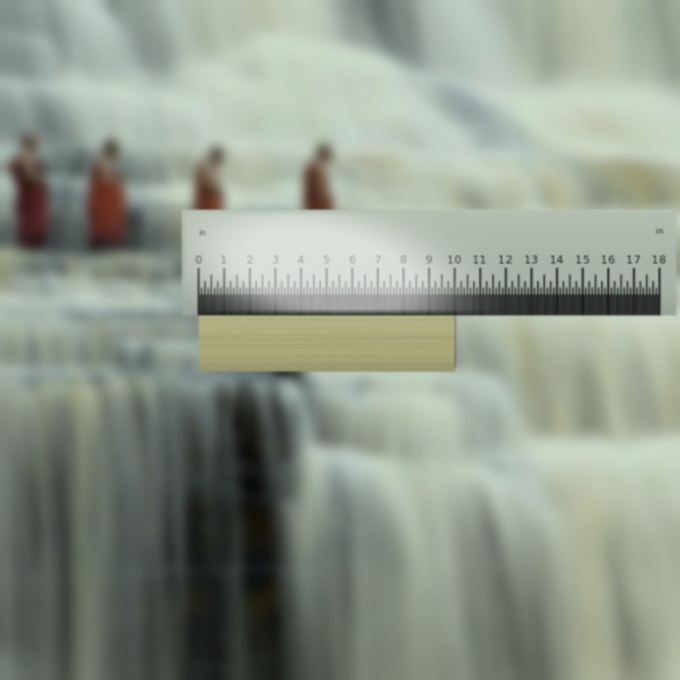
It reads {"value": 10, "unit": "in"}
